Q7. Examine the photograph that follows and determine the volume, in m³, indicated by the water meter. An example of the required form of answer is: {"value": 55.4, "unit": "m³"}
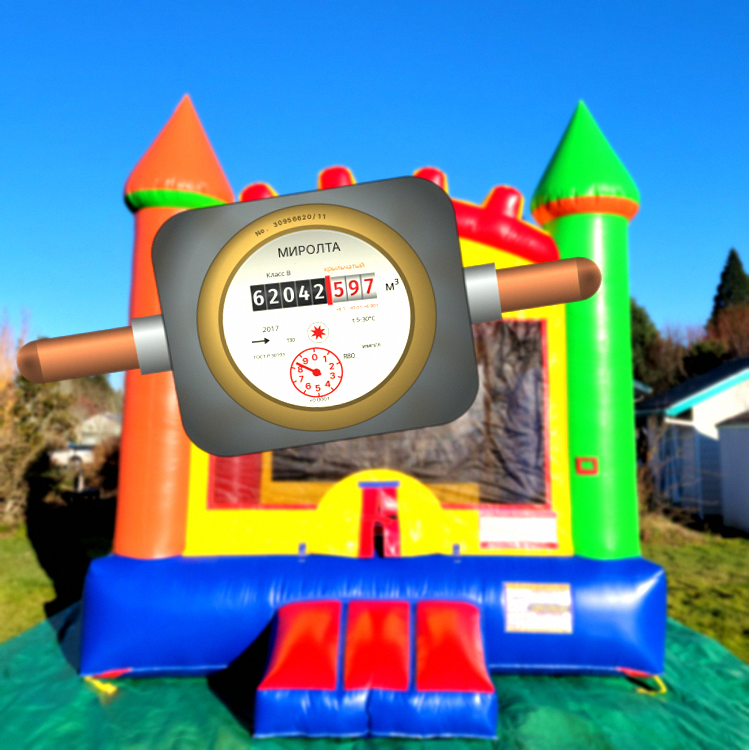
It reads {"value": 62042.5978, "unit": "m³"}
